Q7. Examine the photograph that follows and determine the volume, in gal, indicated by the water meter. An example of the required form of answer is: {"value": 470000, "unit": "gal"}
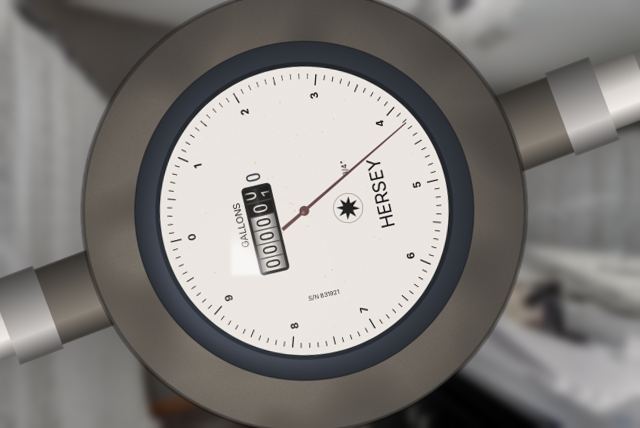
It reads {"value": 4.2, "unit": "gal"}
